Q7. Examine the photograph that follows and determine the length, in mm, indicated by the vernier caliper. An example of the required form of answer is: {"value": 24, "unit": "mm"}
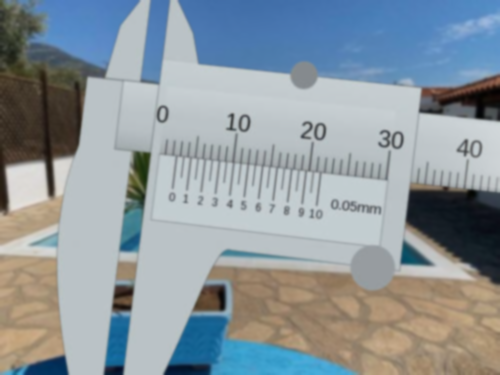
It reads {"value": 2.5, "unit": "mm"}
